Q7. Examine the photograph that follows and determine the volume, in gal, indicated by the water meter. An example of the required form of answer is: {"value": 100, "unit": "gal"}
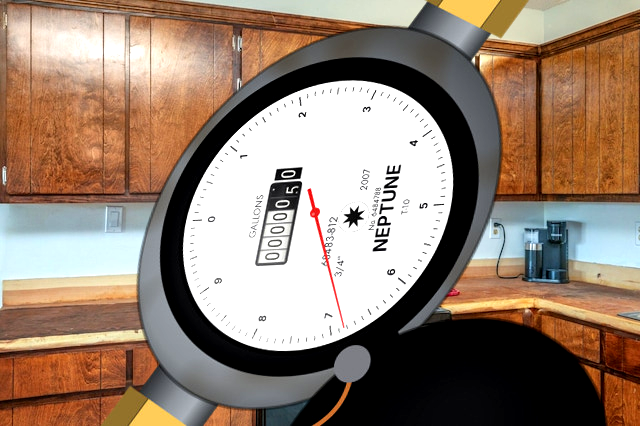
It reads {"value": 46.8, "unit": "gal"}
